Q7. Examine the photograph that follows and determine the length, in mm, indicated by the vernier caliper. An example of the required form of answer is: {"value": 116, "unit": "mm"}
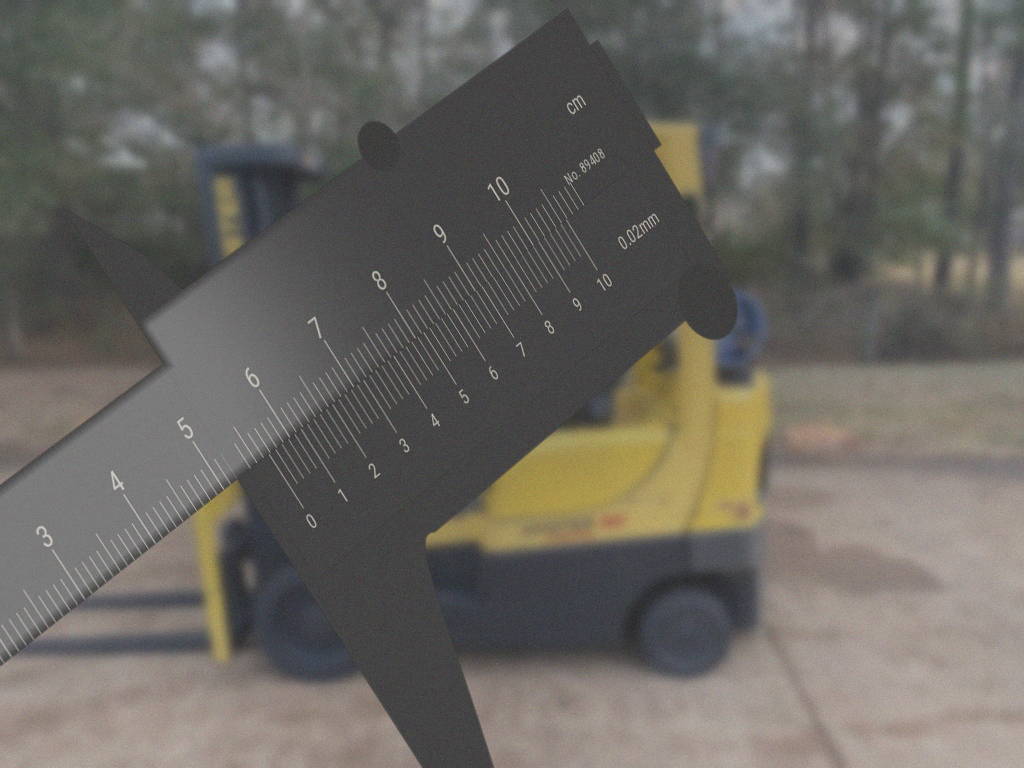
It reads {"value": 56.8, "unit": "mm"}
